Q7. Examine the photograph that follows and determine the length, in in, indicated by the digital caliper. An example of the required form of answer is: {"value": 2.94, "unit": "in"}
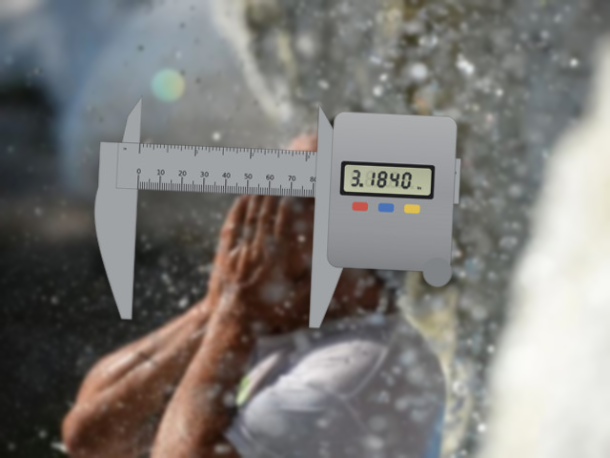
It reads {"value": 3.1840, "unit": "in"}
